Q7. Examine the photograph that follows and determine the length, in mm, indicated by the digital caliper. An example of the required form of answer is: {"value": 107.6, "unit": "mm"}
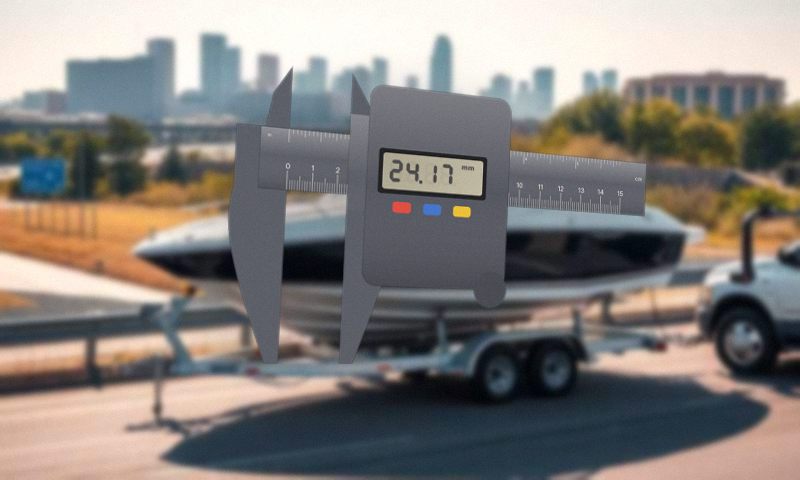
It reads {"value": 24.17, "unit": "mm"}
